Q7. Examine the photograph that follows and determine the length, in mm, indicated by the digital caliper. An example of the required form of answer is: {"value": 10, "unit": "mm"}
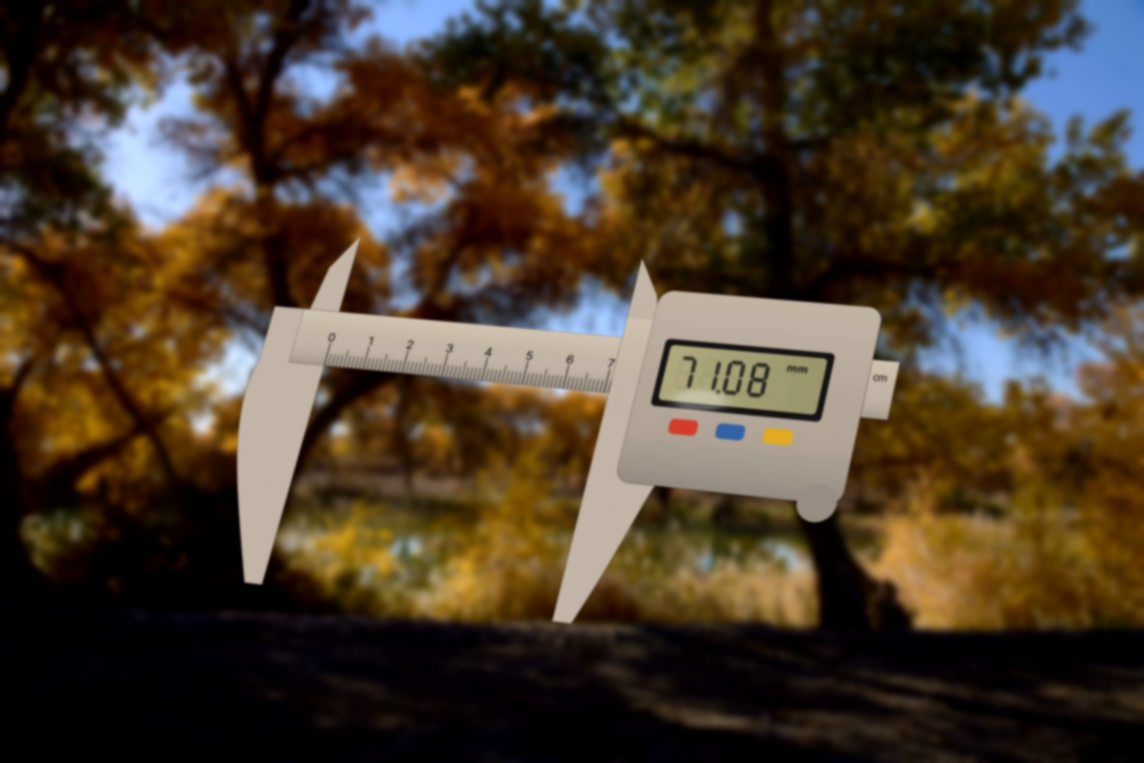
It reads {"value": 71.08, "unit": "mm"}
